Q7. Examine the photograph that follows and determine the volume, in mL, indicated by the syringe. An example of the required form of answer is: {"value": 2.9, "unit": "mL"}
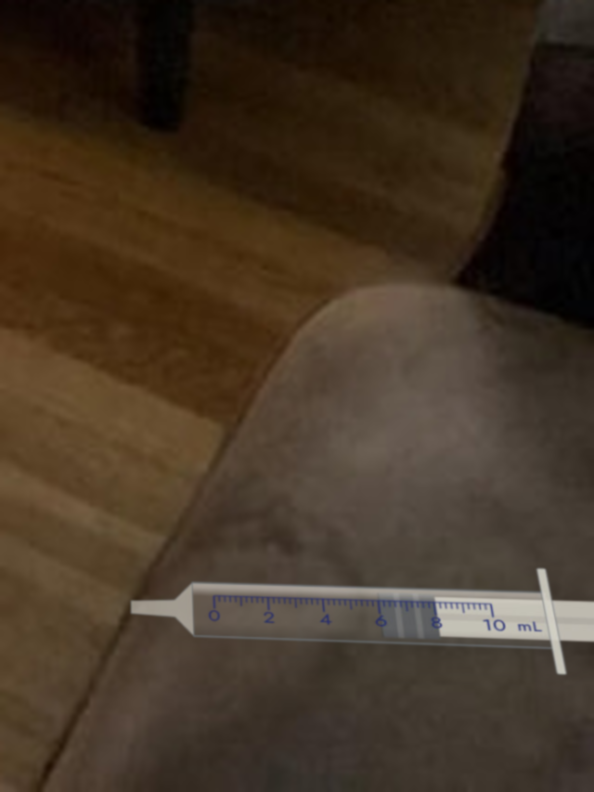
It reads {"value": 6, "unit": "mL"}
